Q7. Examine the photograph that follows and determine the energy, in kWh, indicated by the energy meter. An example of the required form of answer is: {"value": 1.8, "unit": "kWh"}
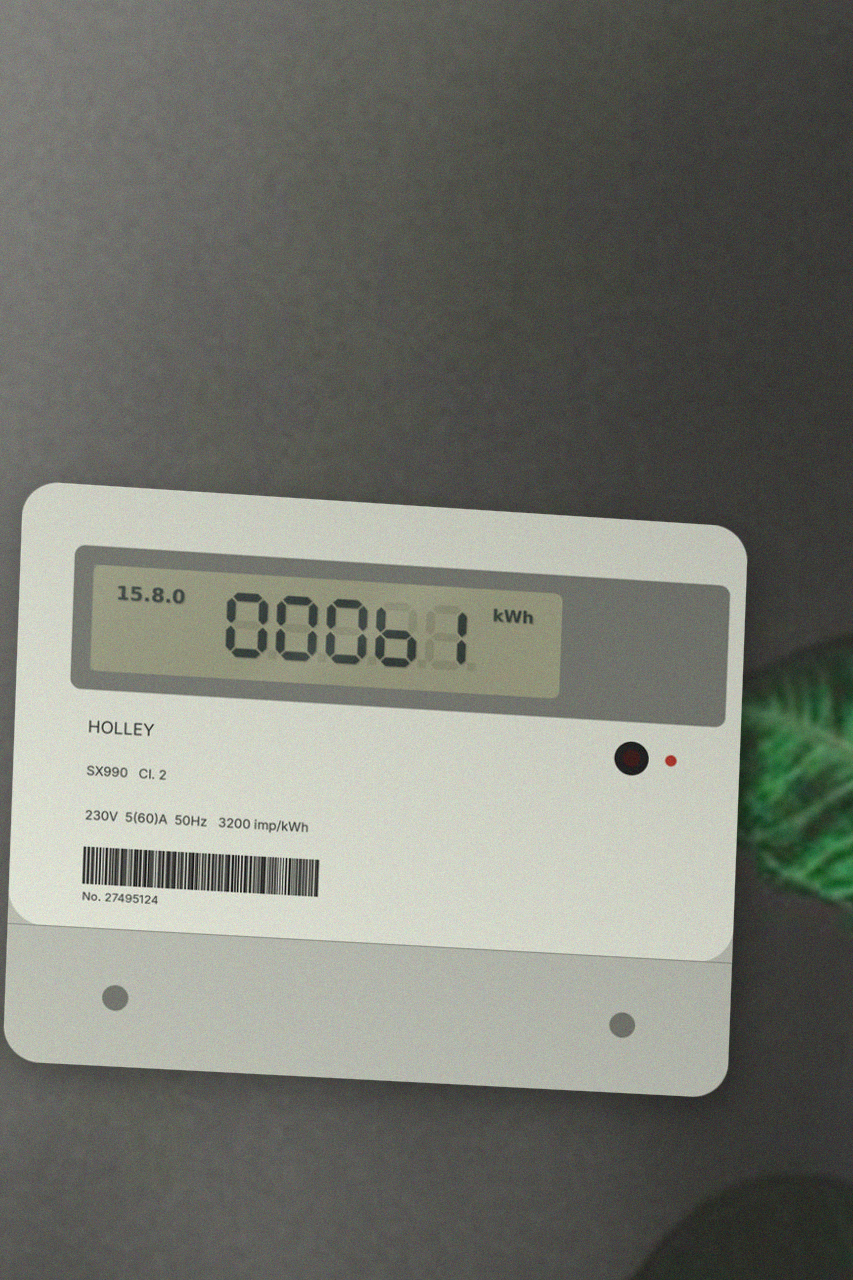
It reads {"value": 61, "unit": "kWh"}
